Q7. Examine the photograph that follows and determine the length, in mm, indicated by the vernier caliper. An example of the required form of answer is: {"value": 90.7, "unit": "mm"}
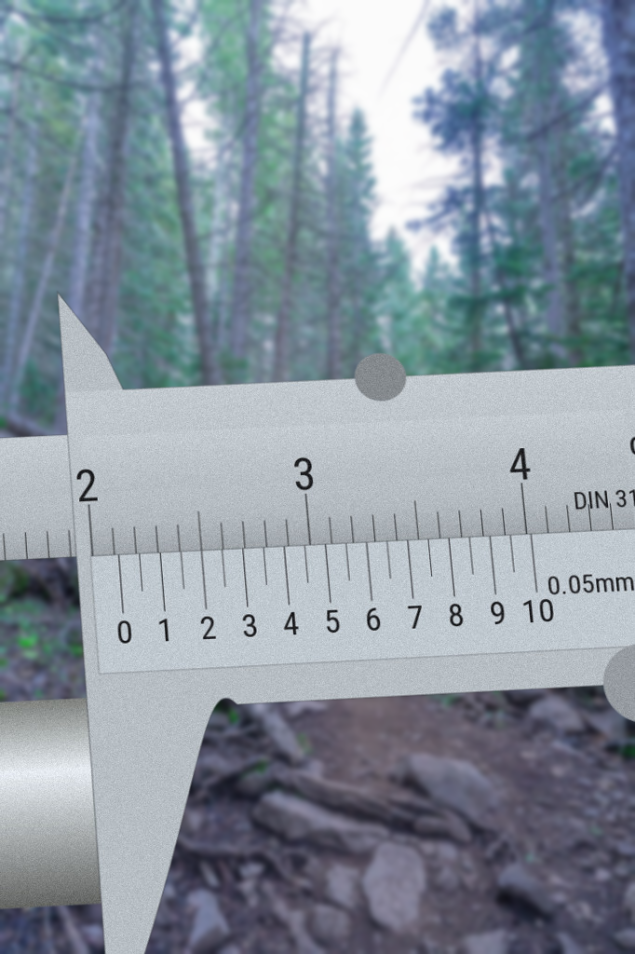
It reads {"value": 21.20, "unit": "mm"}
